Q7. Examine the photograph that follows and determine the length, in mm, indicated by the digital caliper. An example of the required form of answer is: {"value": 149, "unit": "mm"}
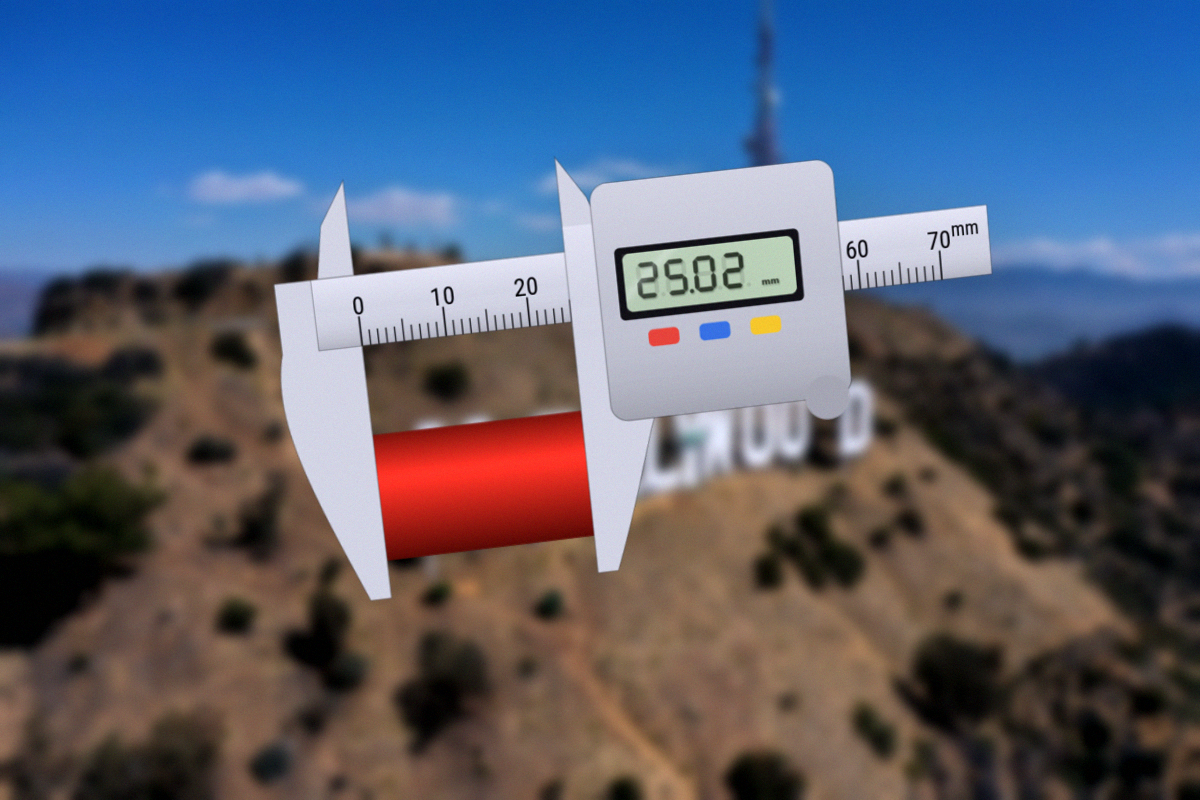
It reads {"value": 25.02, "unit": "mm"}
